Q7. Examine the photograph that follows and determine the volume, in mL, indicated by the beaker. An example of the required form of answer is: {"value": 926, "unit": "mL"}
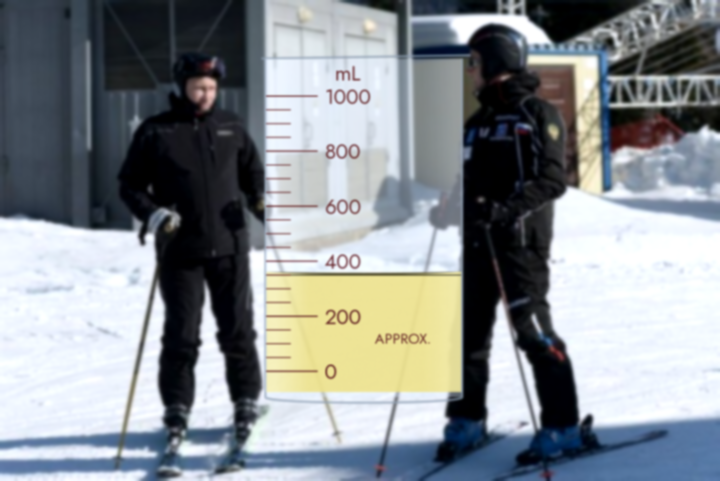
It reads {"value": 350, "unit": "mL"}
